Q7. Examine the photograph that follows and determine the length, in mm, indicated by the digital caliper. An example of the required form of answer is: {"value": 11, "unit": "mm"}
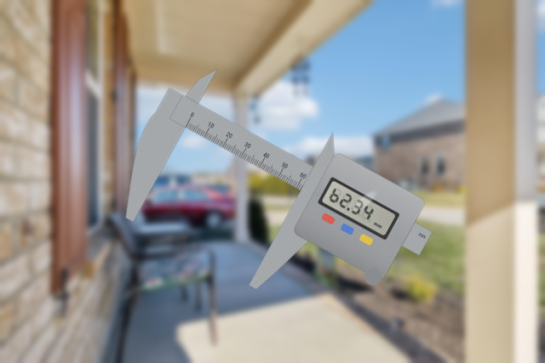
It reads {"value": 62.34, "unit": "mm"}
